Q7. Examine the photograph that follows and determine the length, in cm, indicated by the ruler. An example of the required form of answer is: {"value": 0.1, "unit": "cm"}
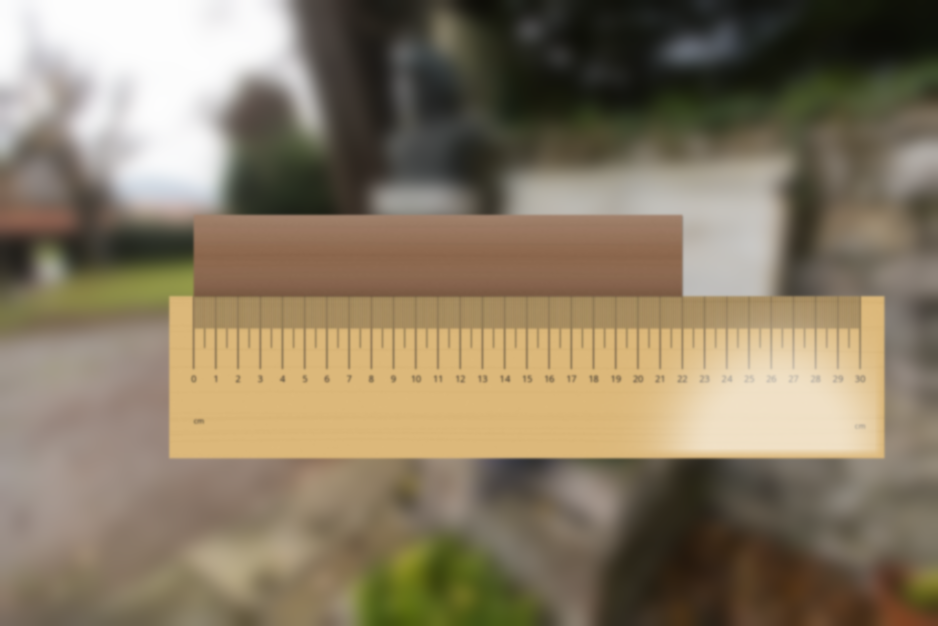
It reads {"value": 22, "unit": "cm"}
